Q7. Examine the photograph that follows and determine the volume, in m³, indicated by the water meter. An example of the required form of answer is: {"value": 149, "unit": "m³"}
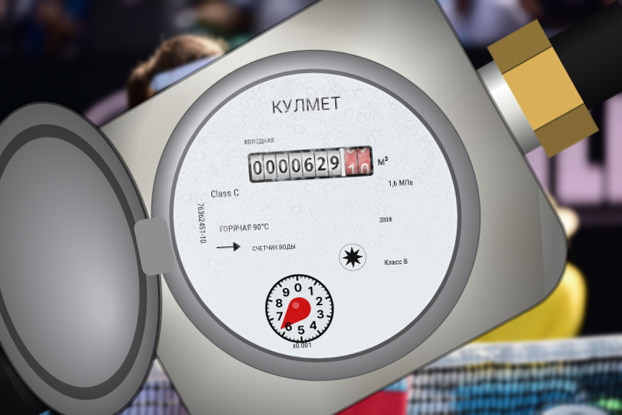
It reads {"value": 629.096, "unit": "m³"}
